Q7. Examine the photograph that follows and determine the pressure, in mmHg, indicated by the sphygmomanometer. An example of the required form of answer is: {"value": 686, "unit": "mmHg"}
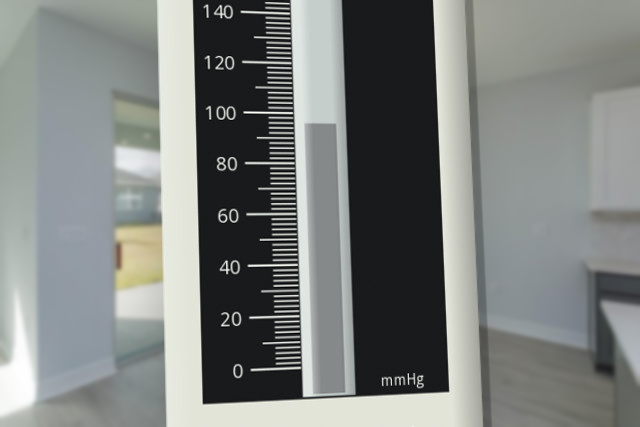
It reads {"value": 96, "unit": "mmHg"}
